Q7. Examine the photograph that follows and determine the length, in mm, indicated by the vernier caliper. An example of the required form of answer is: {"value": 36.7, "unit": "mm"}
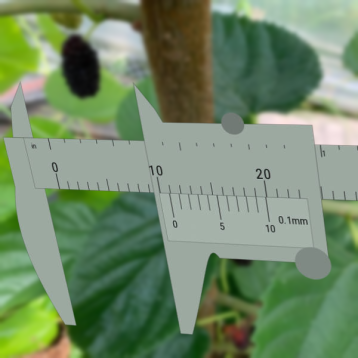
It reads {"value": 10.9, "unit": "mm"}
